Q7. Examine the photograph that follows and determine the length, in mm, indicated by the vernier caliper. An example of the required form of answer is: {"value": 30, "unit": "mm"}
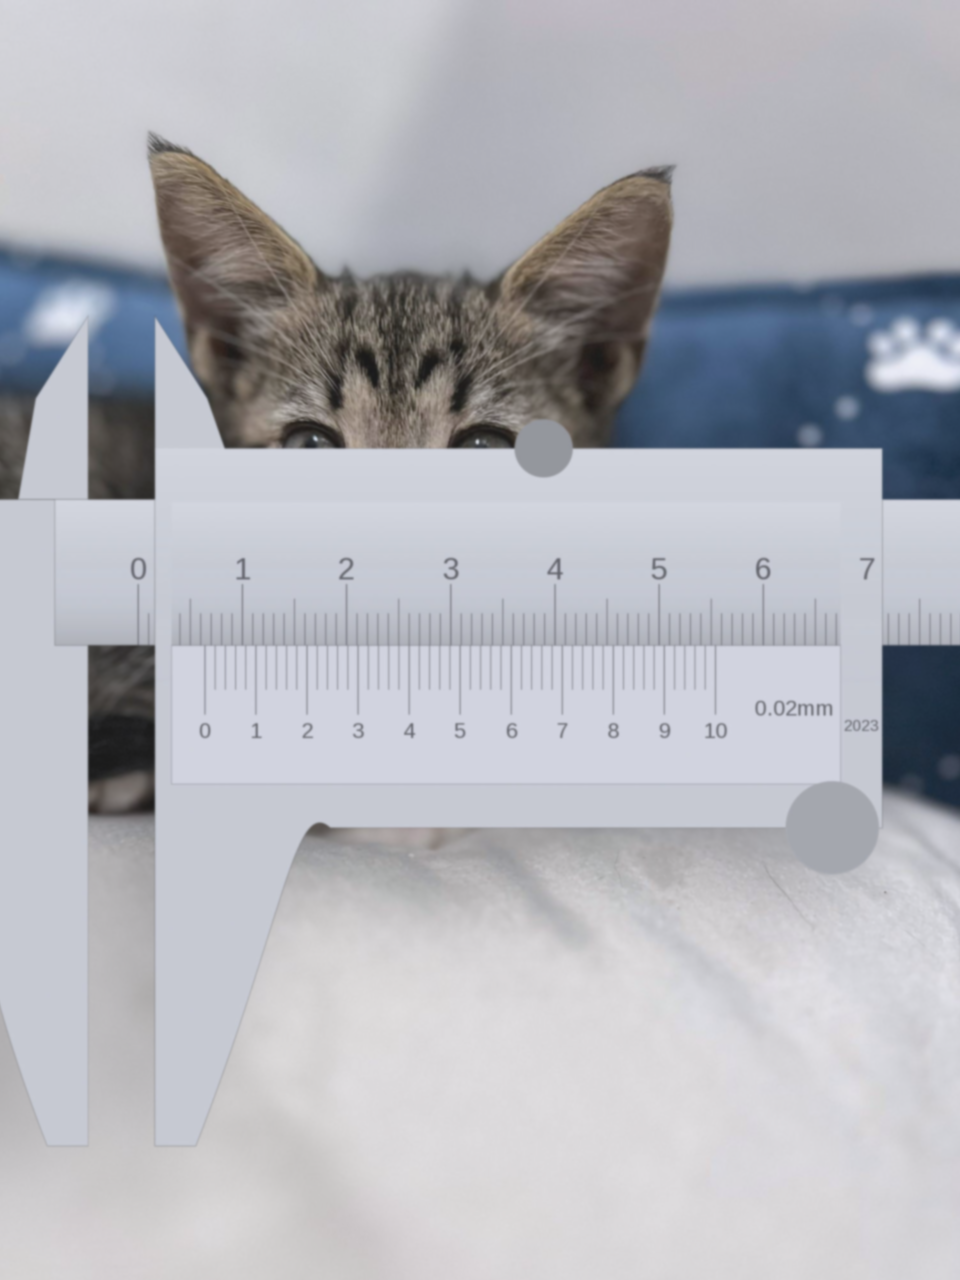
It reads {"value": 6.4, "unit": "mm"}
